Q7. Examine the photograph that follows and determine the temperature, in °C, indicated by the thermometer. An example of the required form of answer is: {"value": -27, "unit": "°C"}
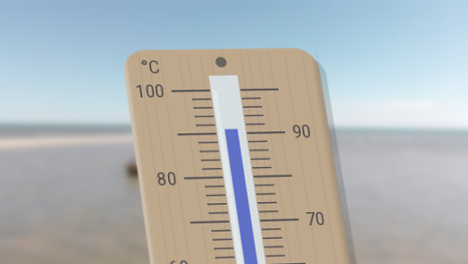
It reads {"value": 91, "unit": "°C"}
